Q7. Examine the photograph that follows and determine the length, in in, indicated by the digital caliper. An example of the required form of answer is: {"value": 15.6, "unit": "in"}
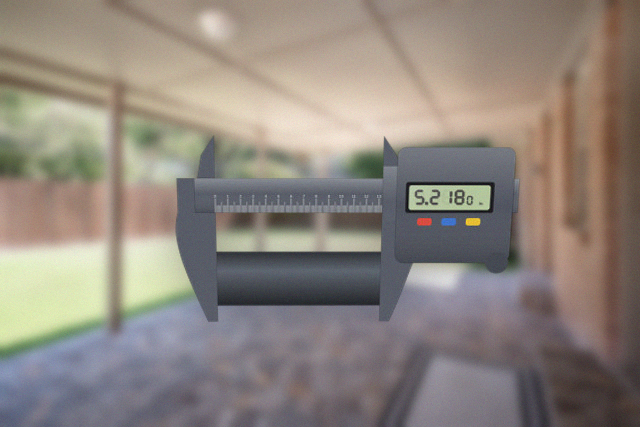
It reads {"value": 5.2180, "unit": "in"}
